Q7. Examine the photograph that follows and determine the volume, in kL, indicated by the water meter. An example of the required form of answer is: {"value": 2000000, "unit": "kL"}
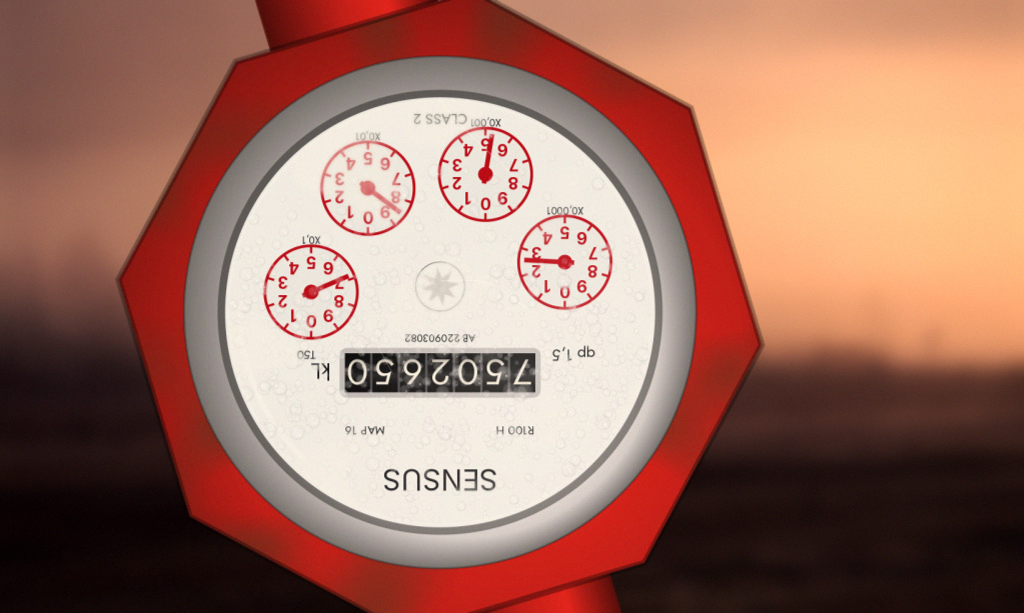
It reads {"value": 7502650.6852, "unit": "kL"}
